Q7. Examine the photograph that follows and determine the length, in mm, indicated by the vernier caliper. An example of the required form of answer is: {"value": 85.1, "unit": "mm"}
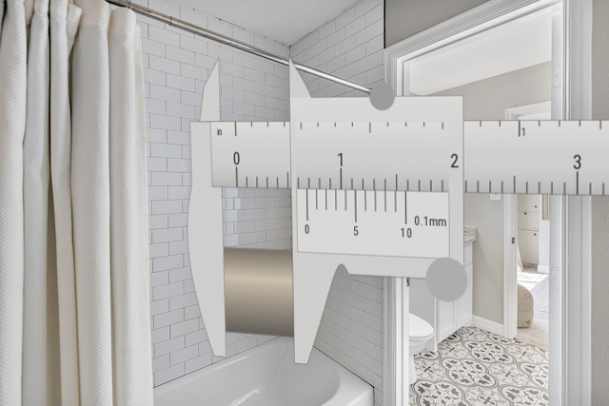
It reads {"value": 6.8, "unit": "mm"}
